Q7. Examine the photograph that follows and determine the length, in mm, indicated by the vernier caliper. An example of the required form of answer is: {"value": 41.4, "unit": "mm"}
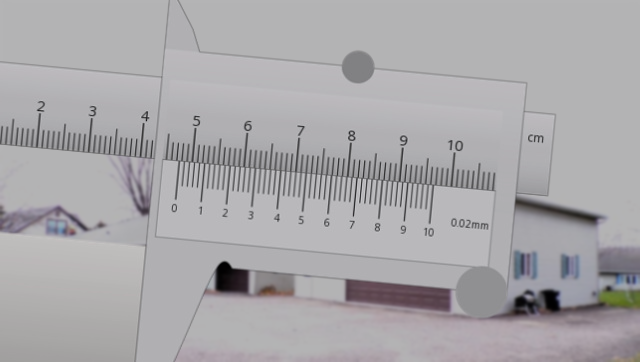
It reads {"value": 47.5, "unit": "mm"}
